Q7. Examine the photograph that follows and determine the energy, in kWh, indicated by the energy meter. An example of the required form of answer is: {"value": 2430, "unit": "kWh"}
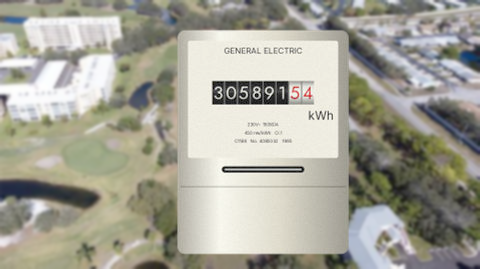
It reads {"value": 305891.54, "unit": "kWh"}
